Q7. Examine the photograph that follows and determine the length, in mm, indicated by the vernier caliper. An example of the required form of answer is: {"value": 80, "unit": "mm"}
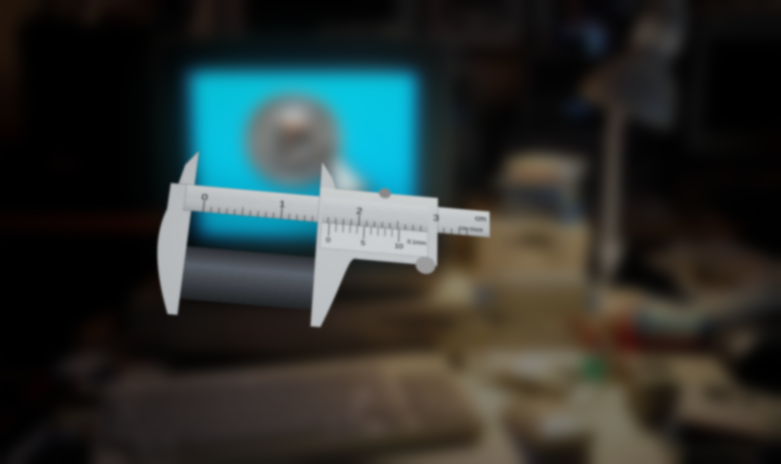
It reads {"value": 16.2, "unit": "mm"}
